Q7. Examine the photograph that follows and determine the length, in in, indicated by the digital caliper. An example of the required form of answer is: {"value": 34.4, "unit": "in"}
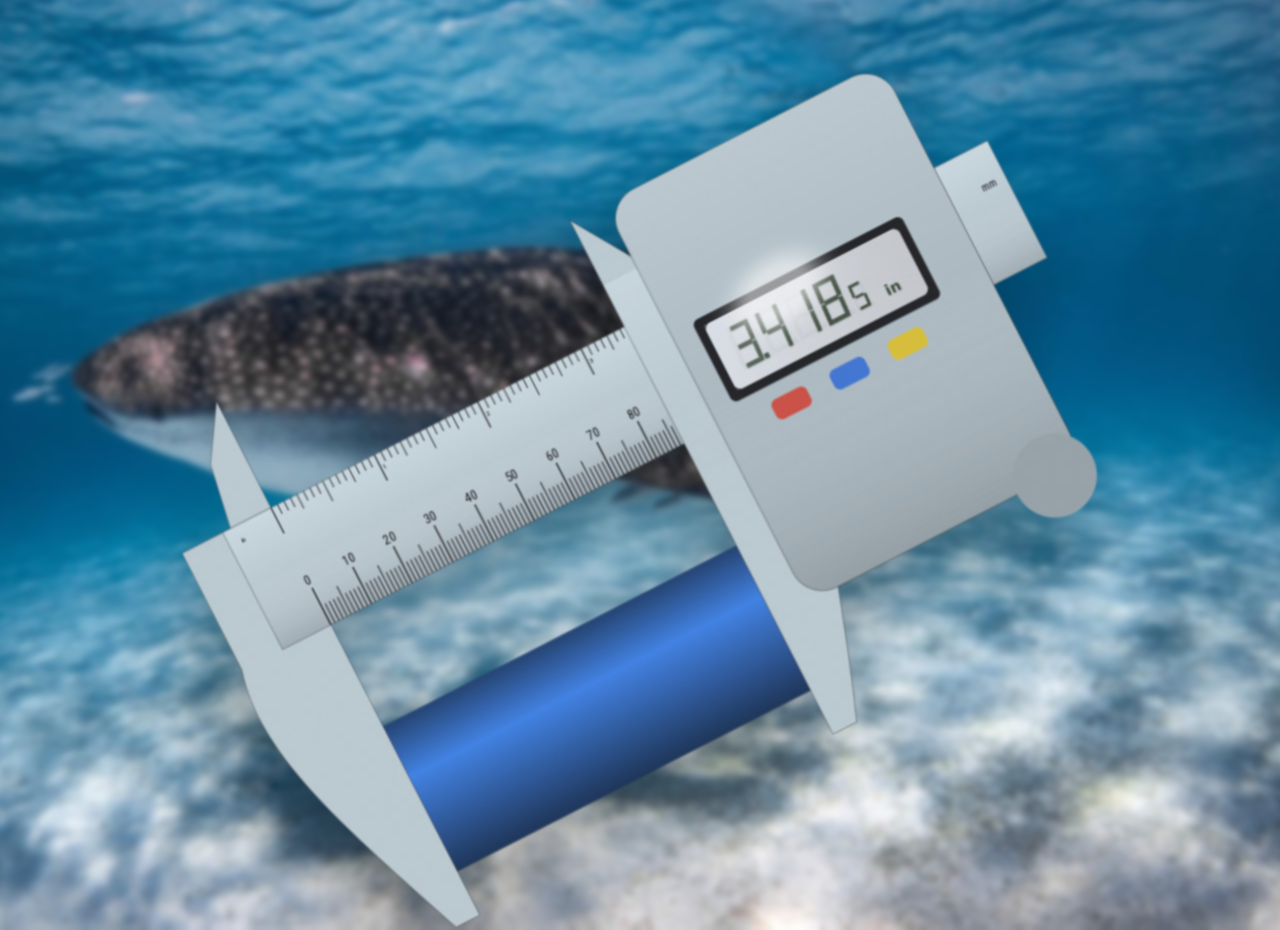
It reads {"value": 3.4185, "unit": "in"}
